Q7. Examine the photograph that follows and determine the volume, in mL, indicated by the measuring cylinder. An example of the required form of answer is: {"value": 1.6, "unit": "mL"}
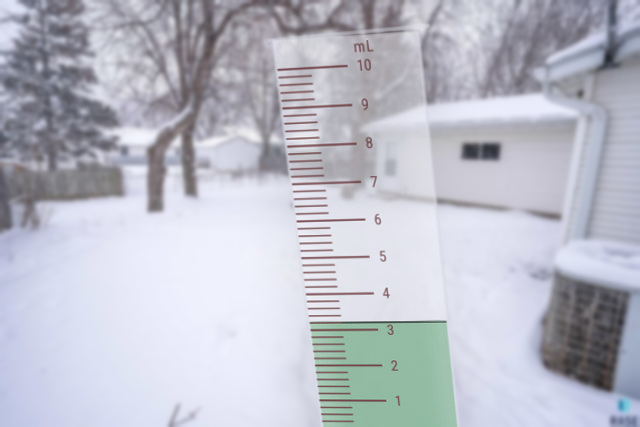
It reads {"value": 3.2, "unit": "mL"}
